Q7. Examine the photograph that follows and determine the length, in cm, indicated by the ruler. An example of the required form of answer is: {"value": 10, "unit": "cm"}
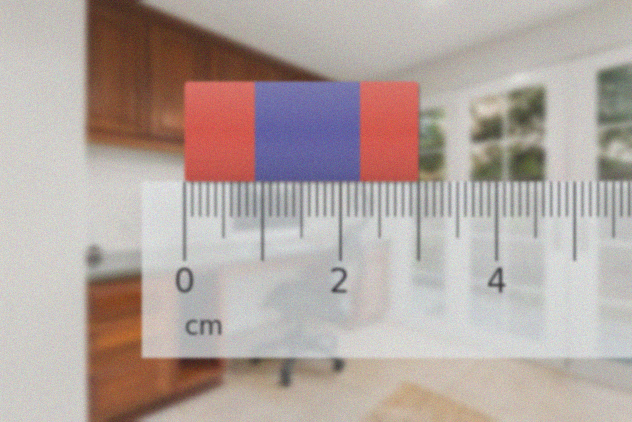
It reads {"value": 3, "unit": "cm"}
